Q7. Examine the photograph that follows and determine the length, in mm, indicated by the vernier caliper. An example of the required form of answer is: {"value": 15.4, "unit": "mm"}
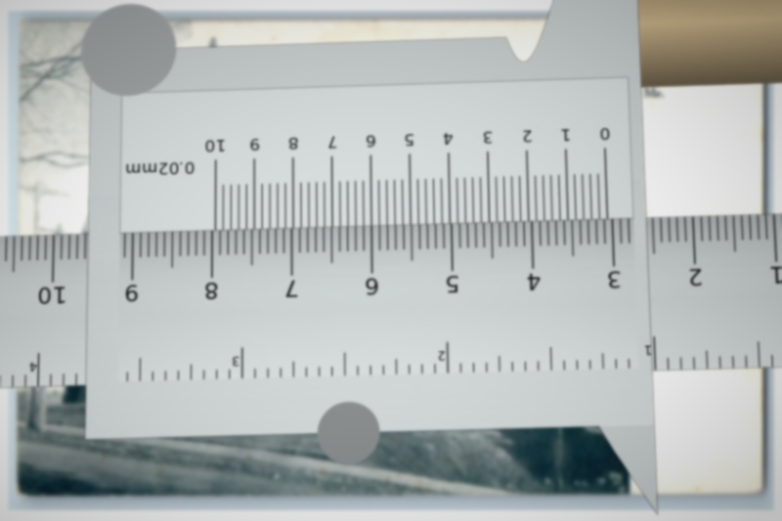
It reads {"value": 30.6, "unit": "mm"}
